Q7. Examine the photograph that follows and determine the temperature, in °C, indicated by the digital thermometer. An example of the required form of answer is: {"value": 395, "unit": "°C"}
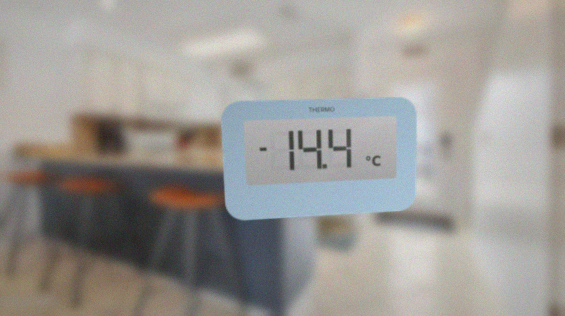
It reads {"value": -14.4, "unit": "°C"}
